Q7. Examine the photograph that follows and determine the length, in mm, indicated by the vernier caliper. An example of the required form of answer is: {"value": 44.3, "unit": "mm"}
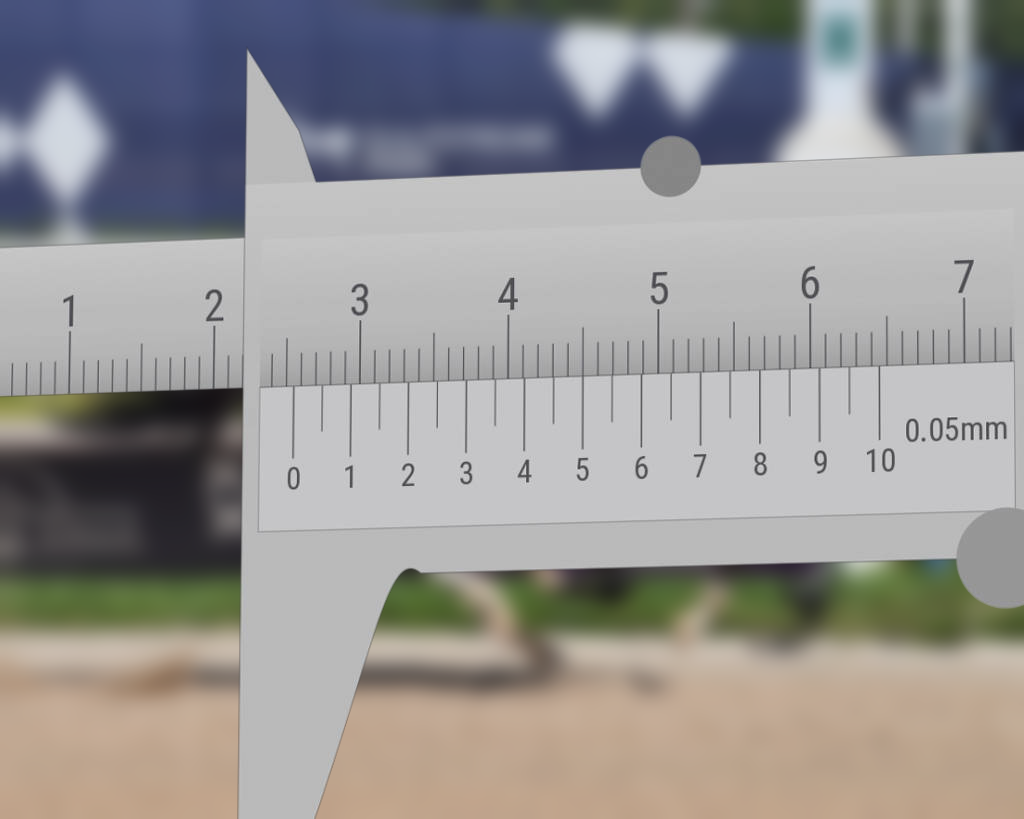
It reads {"value": 25.5, "unit": "mm"}
